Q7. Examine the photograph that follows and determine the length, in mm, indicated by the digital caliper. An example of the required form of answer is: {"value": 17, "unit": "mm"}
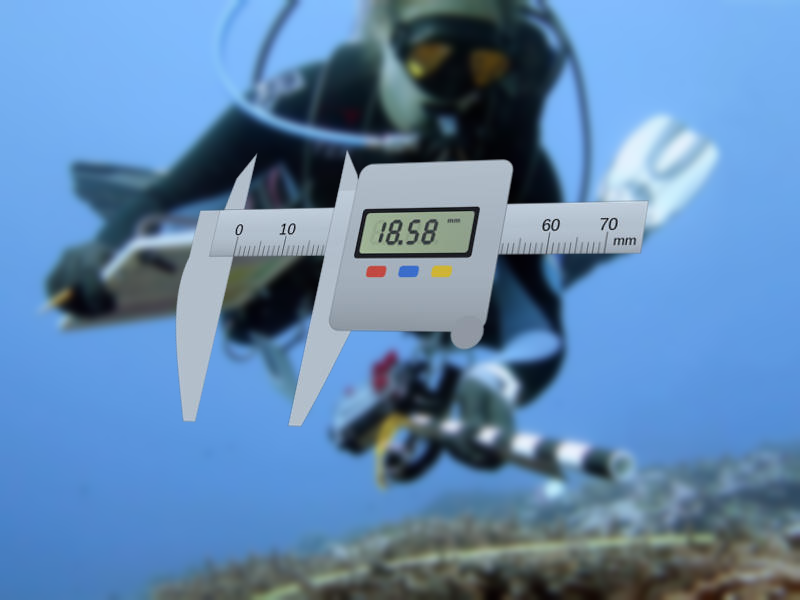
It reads {"value": 18.58, "unit": "mm"}
